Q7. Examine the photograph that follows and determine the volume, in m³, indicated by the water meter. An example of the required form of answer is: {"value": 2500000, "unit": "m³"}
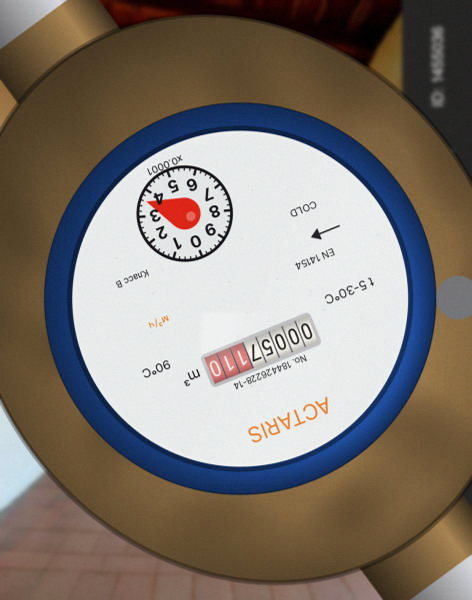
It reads {"value": 57.1103, "unit": "m³"}
